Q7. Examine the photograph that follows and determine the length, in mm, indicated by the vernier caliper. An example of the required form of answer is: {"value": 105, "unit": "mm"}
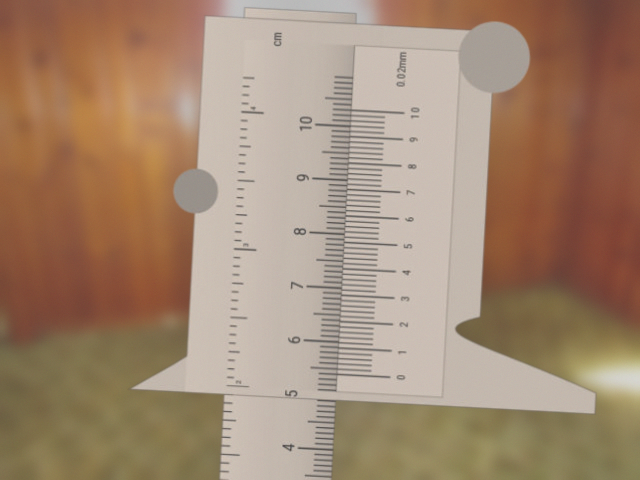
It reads {"value": 54.0, "unit": "mm"}
